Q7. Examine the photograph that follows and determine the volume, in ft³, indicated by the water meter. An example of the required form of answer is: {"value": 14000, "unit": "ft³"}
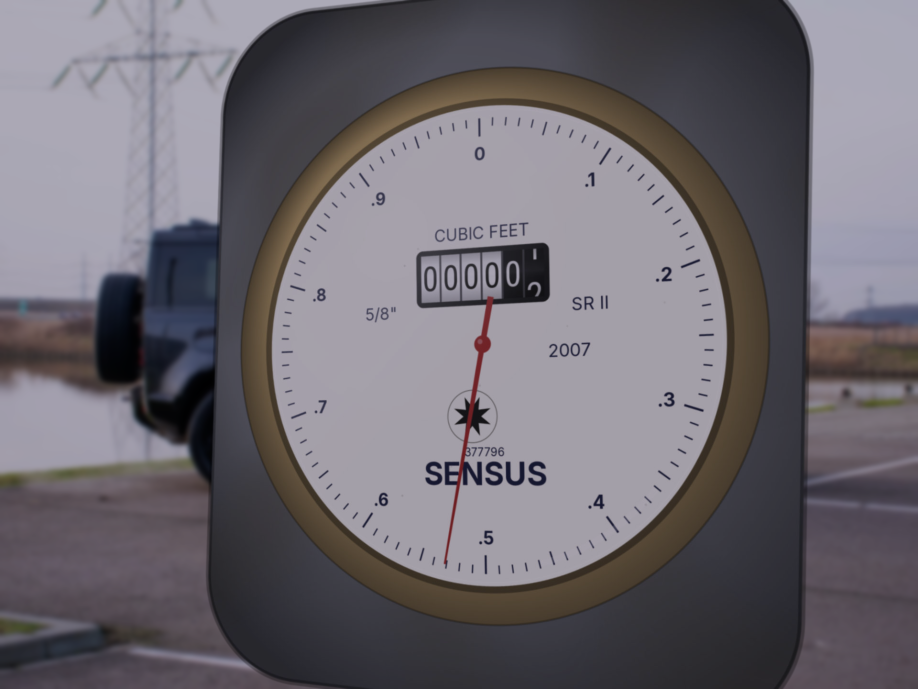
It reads {"value": 1.53, "unit": "ft³"}
